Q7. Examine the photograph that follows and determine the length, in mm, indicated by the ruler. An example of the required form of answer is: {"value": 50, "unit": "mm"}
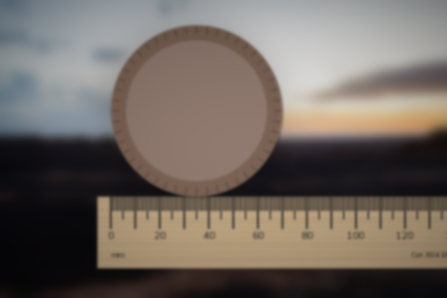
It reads {"value": 70, "unit": "mm"}
